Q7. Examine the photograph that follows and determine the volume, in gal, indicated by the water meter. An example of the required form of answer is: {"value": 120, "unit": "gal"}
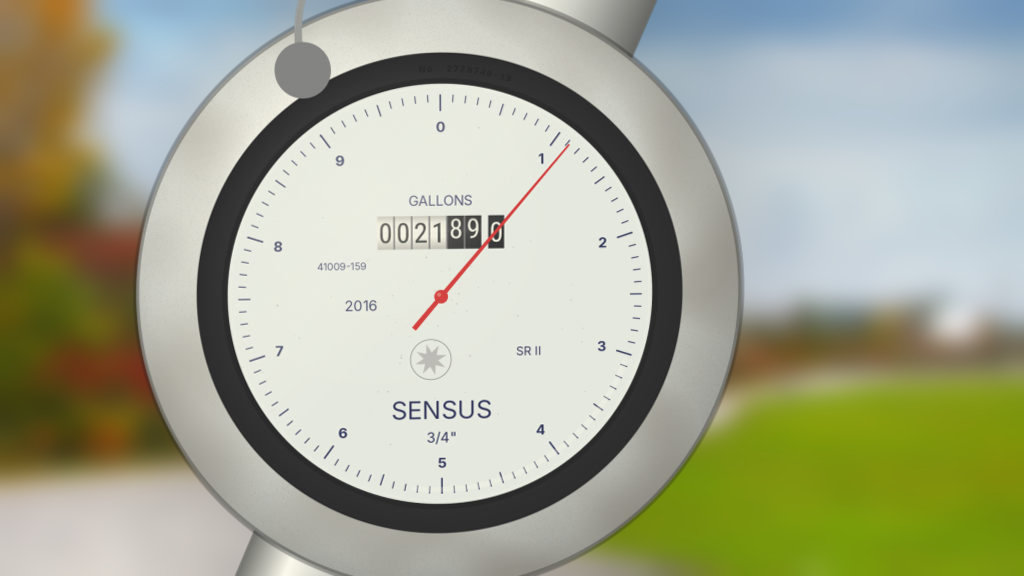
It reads {"value": 21891.1, "unit": "gal"}
